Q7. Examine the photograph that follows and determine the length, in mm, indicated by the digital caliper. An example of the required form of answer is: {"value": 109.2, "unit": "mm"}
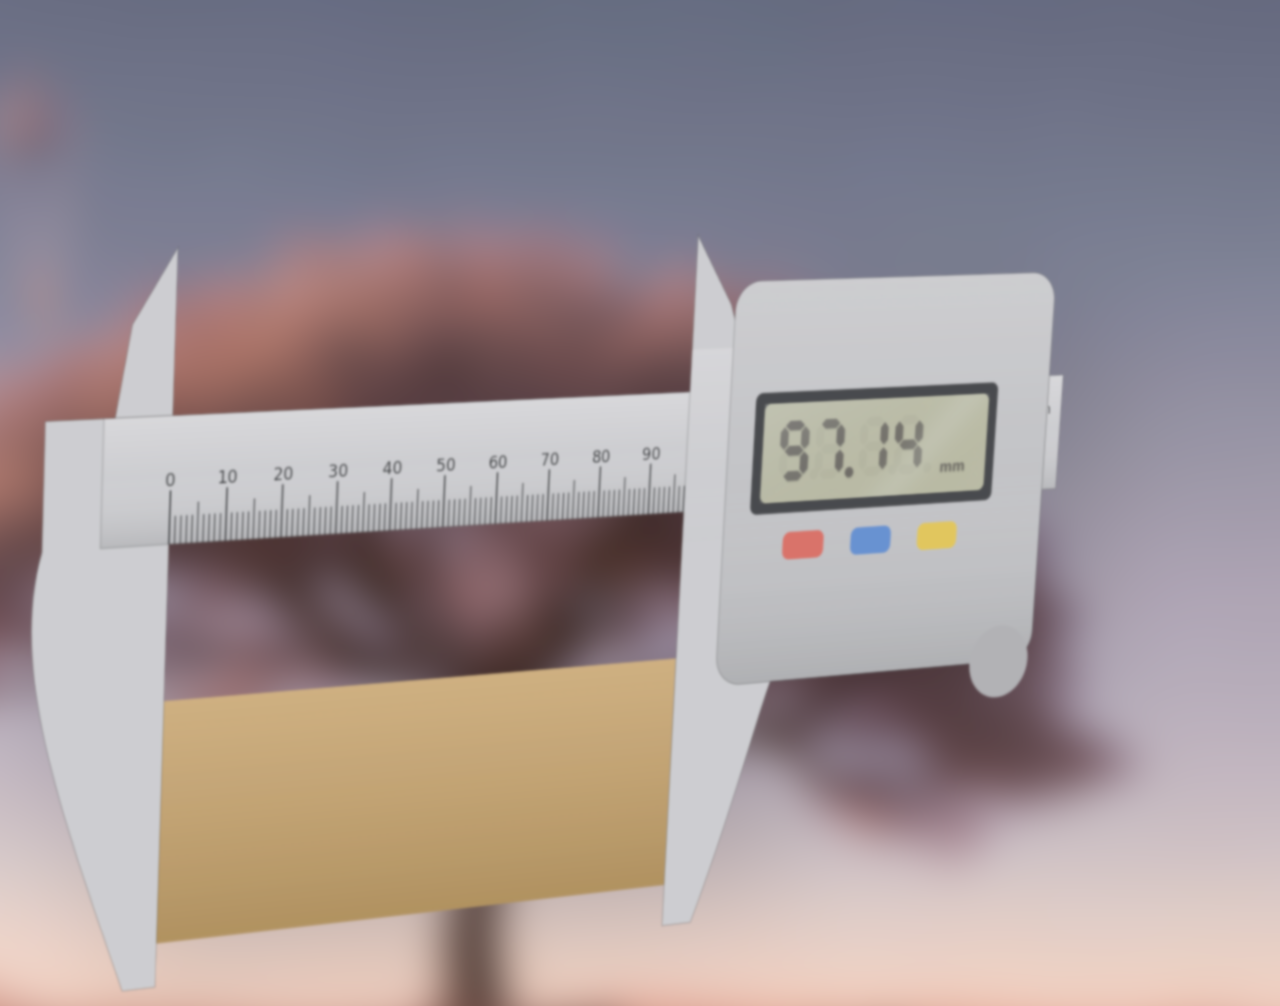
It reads {"value": 97.14, "unit": "mm"}
